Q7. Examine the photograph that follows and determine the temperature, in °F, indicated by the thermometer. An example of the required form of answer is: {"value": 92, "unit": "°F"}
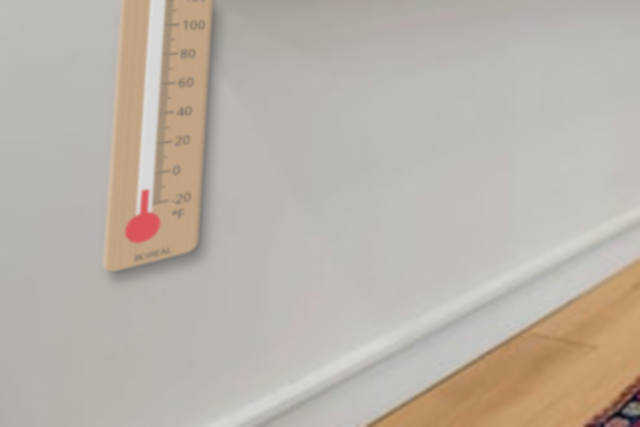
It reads {"value": -10, "unit": "°F"}
